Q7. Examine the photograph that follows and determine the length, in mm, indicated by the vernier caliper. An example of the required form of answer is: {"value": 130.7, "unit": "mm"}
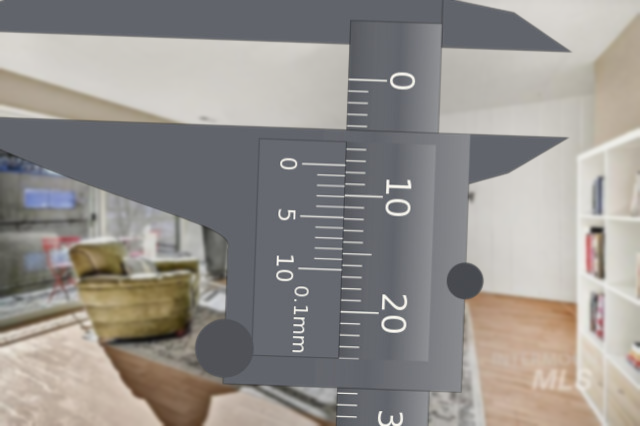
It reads {"value": 7.4, "unit": "mm"}
